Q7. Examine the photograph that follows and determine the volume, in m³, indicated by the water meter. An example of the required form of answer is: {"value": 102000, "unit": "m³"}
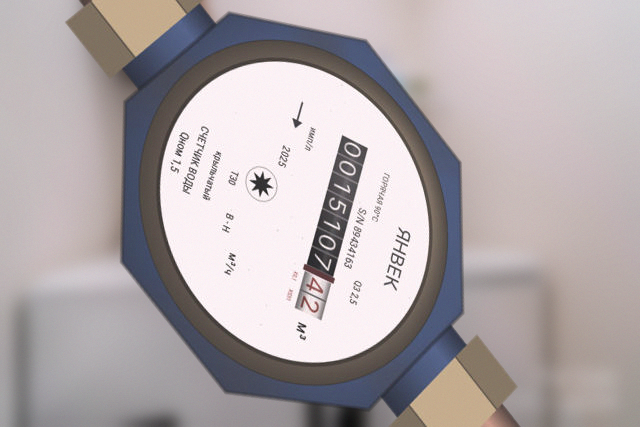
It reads {"value": 15107.42, "unit": "m³"}
